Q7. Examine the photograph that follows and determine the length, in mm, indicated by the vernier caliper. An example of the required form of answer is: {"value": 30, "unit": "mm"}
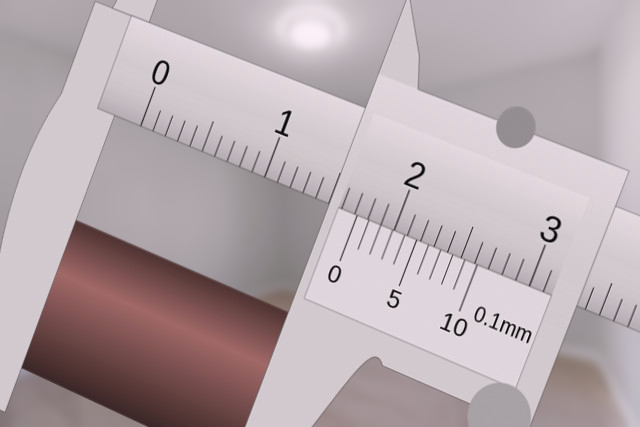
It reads {"value": 17.2, "unit": "mm"}
